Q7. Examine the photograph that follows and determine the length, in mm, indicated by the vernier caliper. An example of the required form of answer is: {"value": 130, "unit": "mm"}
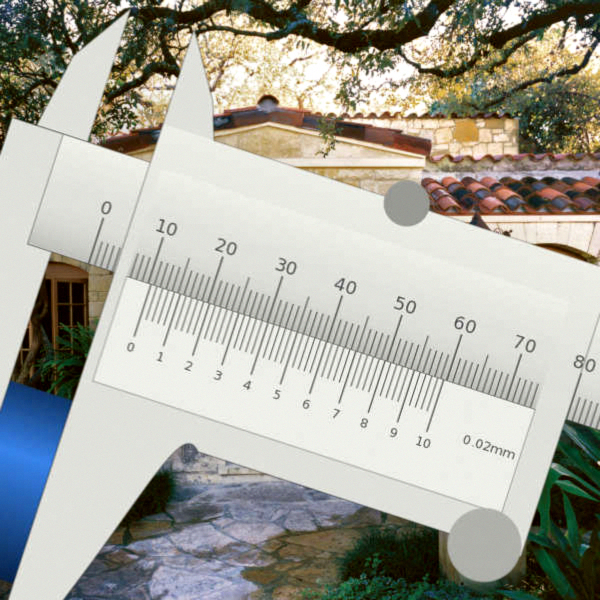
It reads {"value": 10.5, "unit": "mm"}
